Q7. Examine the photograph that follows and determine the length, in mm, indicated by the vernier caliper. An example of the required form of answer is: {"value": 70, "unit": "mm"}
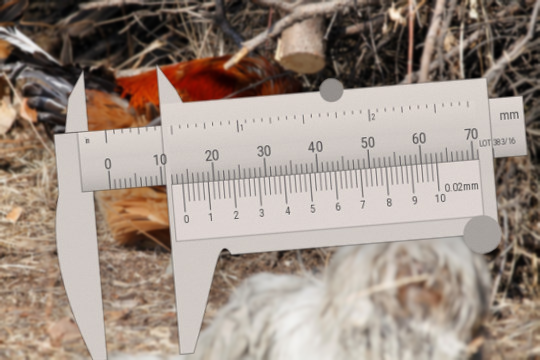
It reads {"value": 14.0, "unit": "mm"}
